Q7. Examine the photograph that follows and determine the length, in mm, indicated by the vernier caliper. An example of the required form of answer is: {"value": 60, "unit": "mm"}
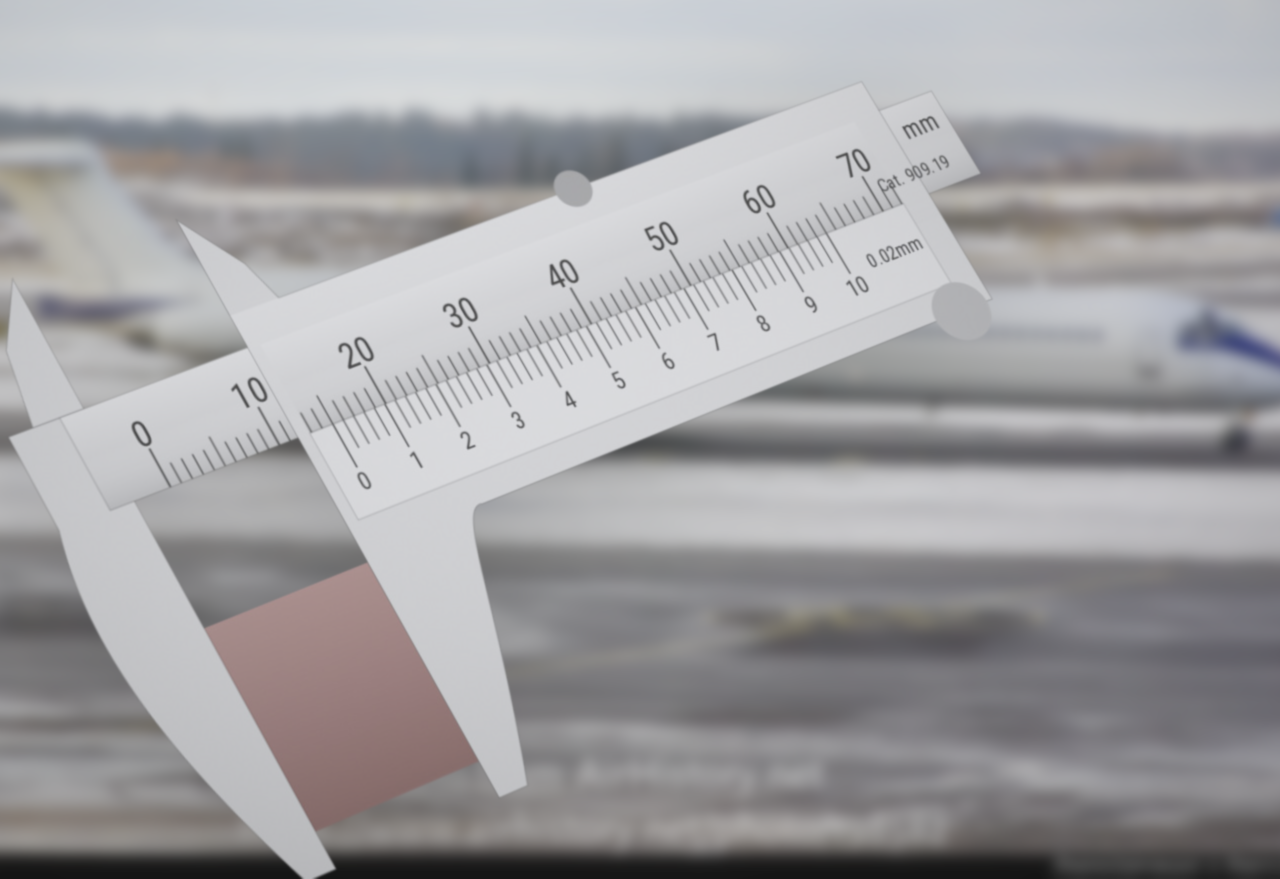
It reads {"value": 15.0, "unit": "mm"}
